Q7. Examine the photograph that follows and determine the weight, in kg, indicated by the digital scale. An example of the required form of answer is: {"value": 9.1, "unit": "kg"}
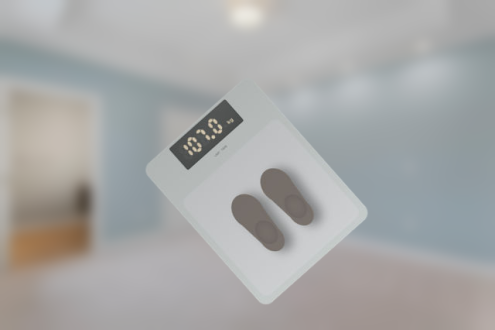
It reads {"value": 107.0, "unit": "kg"}
